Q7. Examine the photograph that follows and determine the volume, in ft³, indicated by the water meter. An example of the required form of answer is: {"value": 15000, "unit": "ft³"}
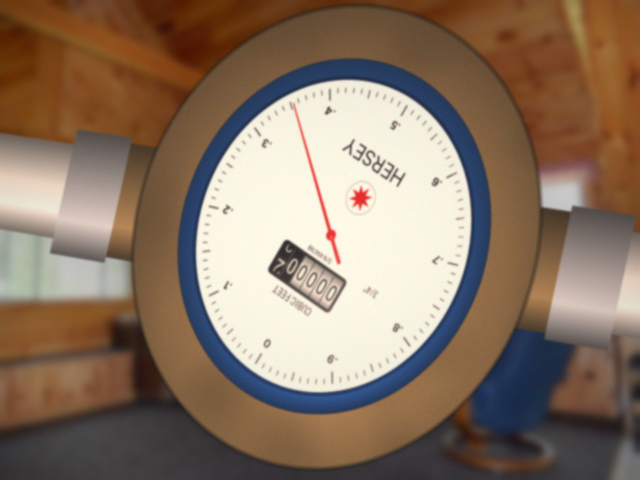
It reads {"value": 2.35, "unit": "ft³"}
